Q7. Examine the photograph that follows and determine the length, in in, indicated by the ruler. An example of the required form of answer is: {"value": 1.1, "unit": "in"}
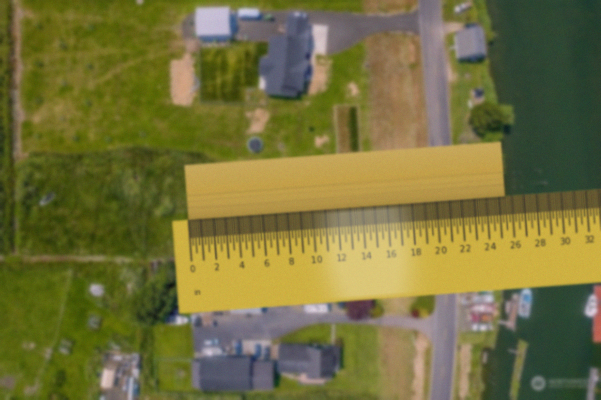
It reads {"value": 25.5, "unit": "in"}
